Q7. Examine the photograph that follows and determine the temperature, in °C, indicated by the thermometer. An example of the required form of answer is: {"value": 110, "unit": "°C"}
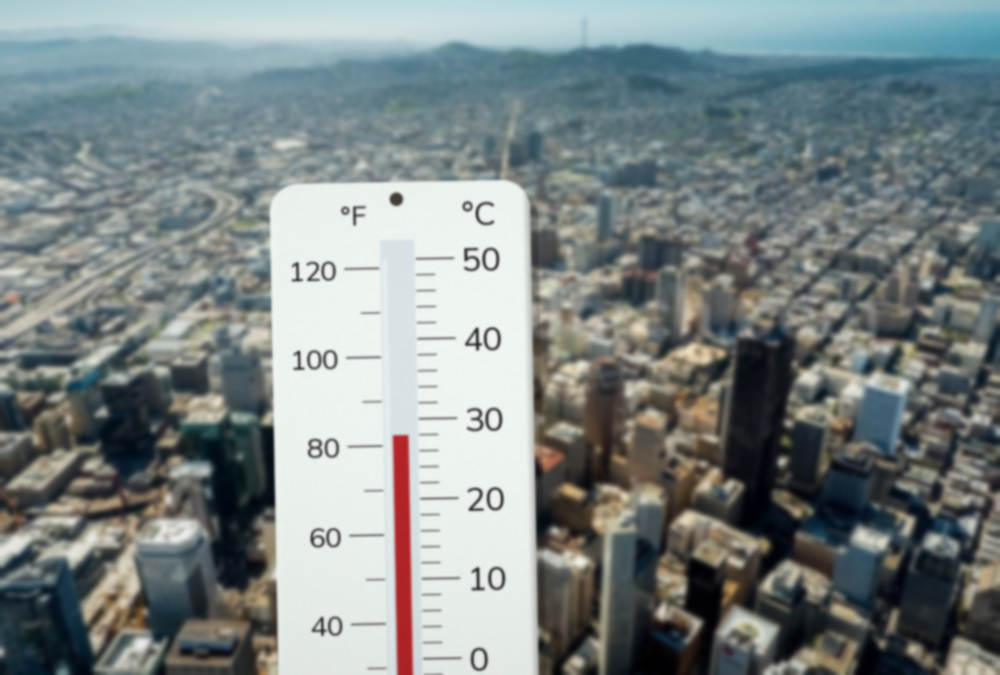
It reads {"value": 28, "unit": "°C"}
